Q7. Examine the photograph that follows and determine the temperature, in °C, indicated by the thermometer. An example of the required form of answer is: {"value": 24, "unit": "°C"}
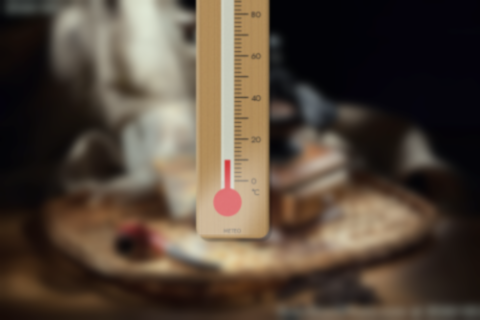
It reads {"value": 10, "unit": "°C"}
